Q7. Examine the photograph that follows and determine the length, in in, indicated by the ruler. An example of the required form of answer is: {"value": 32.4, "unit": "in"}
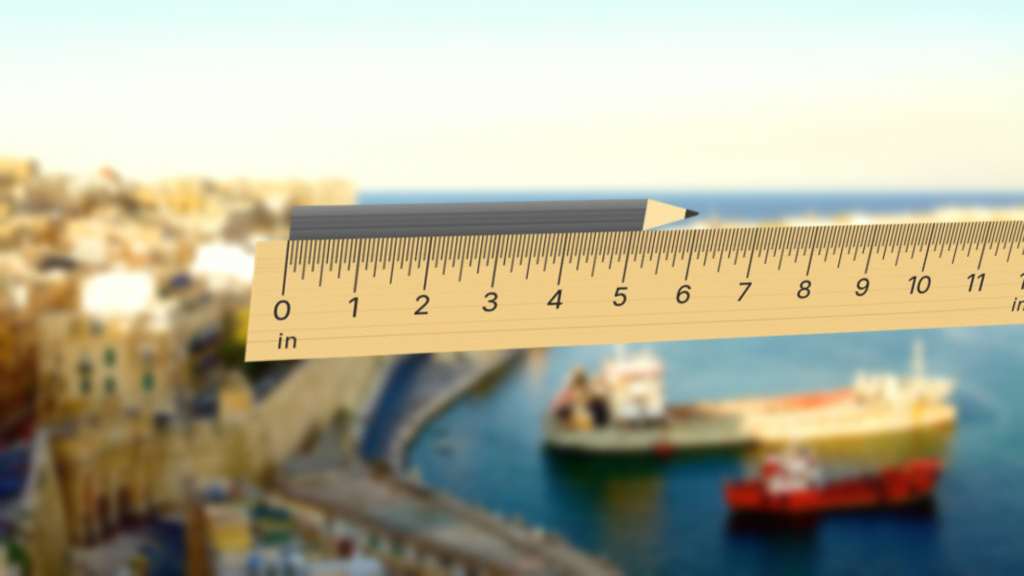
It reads {"value": 6, "unit": "in"}
